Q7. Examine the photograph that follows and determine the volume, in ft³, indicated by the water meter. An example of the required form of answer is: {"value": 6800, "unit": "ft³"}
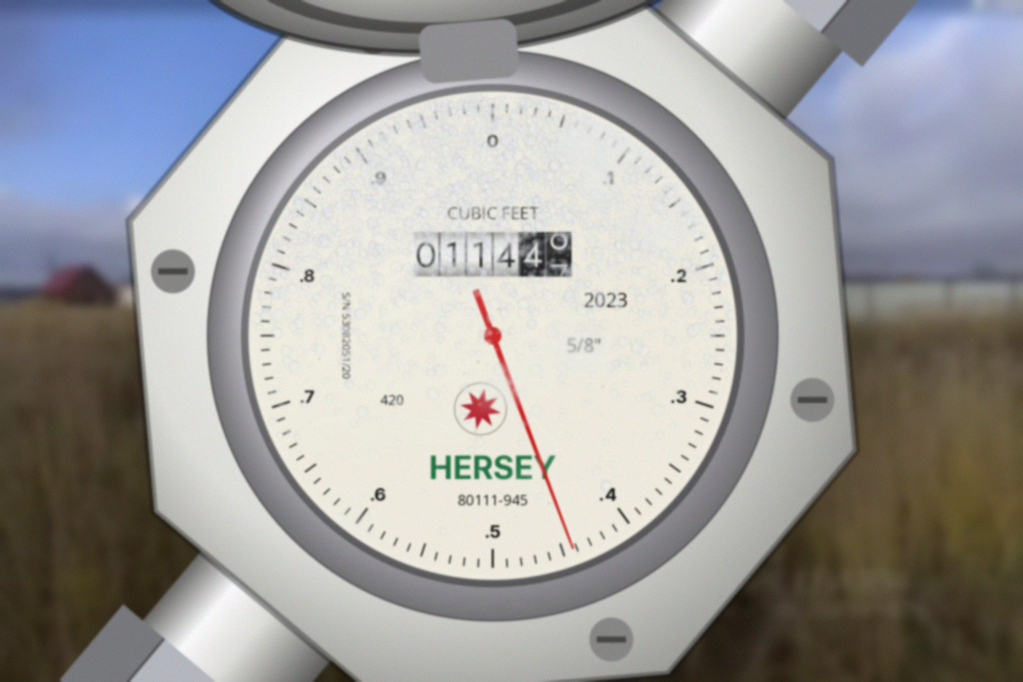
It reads {"value": 11446.44, "unit": "ft³"}
